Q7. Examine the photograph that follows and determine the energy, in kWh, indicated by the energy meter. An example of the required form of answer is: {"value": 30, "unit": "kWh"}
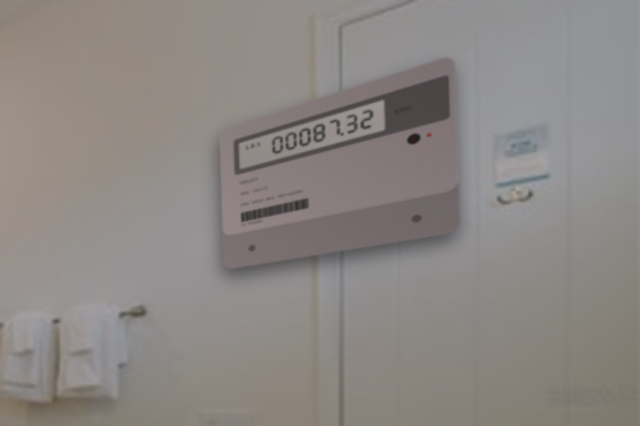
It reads {"value": 87.32, "unit": "kWh"}
